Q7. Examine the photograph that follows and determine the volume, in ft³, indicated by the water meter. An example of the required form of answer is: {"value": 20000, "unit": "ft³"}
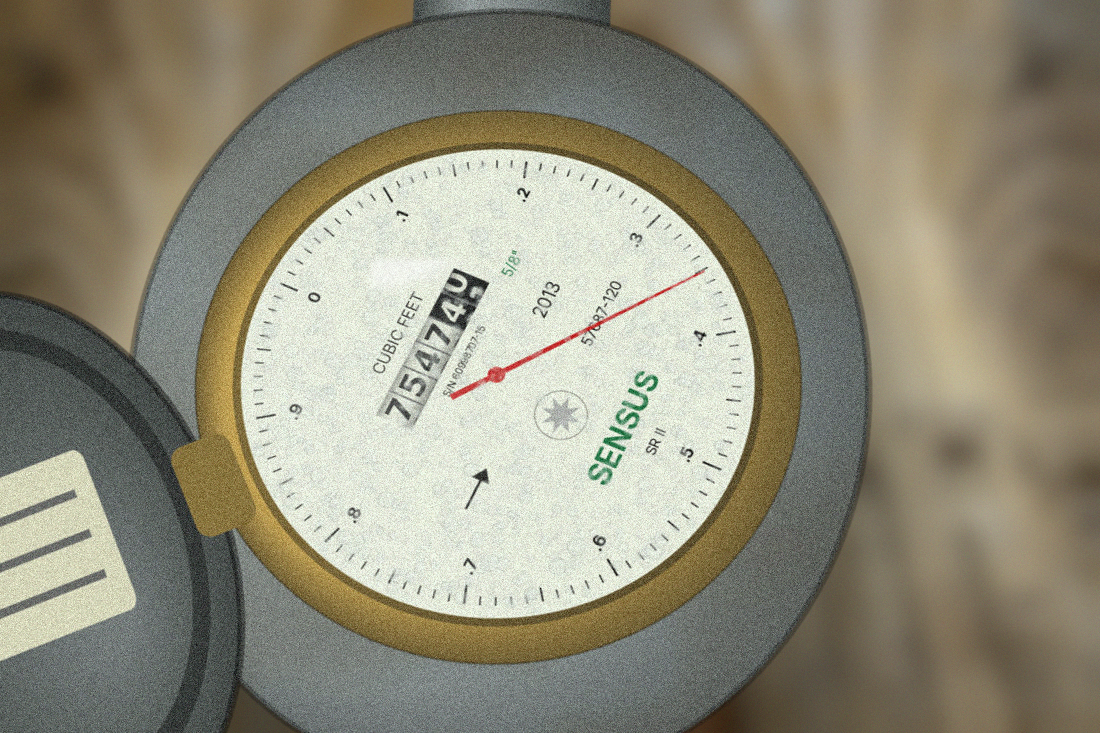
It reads {"value": 754740.35, "unit": "ft³"}
